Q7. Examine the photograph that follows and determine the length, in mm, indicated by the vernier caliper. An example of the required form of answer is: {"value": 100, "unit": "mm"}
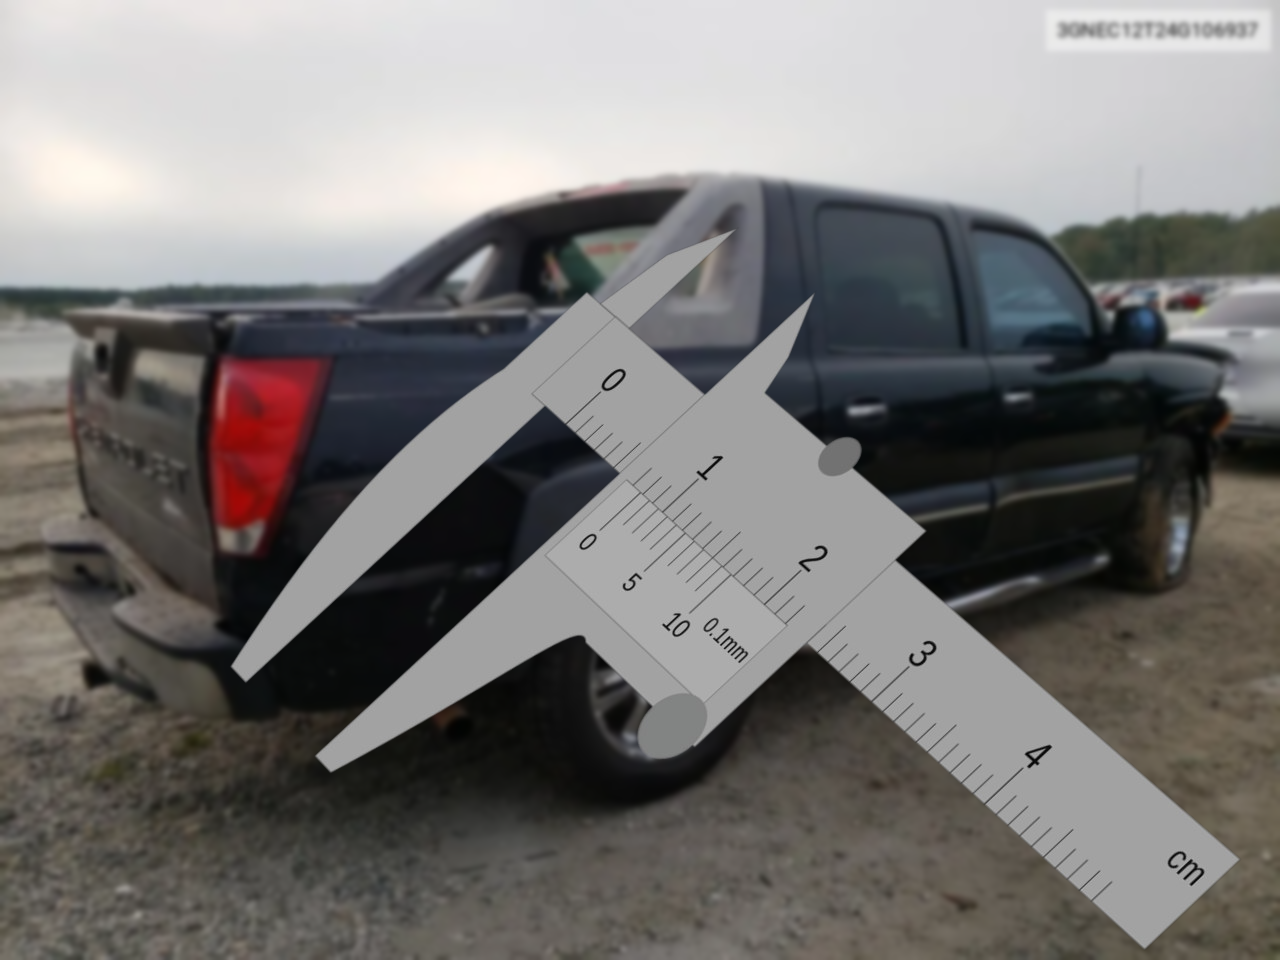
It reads {"value": 7.8, "unit": "mm"}
